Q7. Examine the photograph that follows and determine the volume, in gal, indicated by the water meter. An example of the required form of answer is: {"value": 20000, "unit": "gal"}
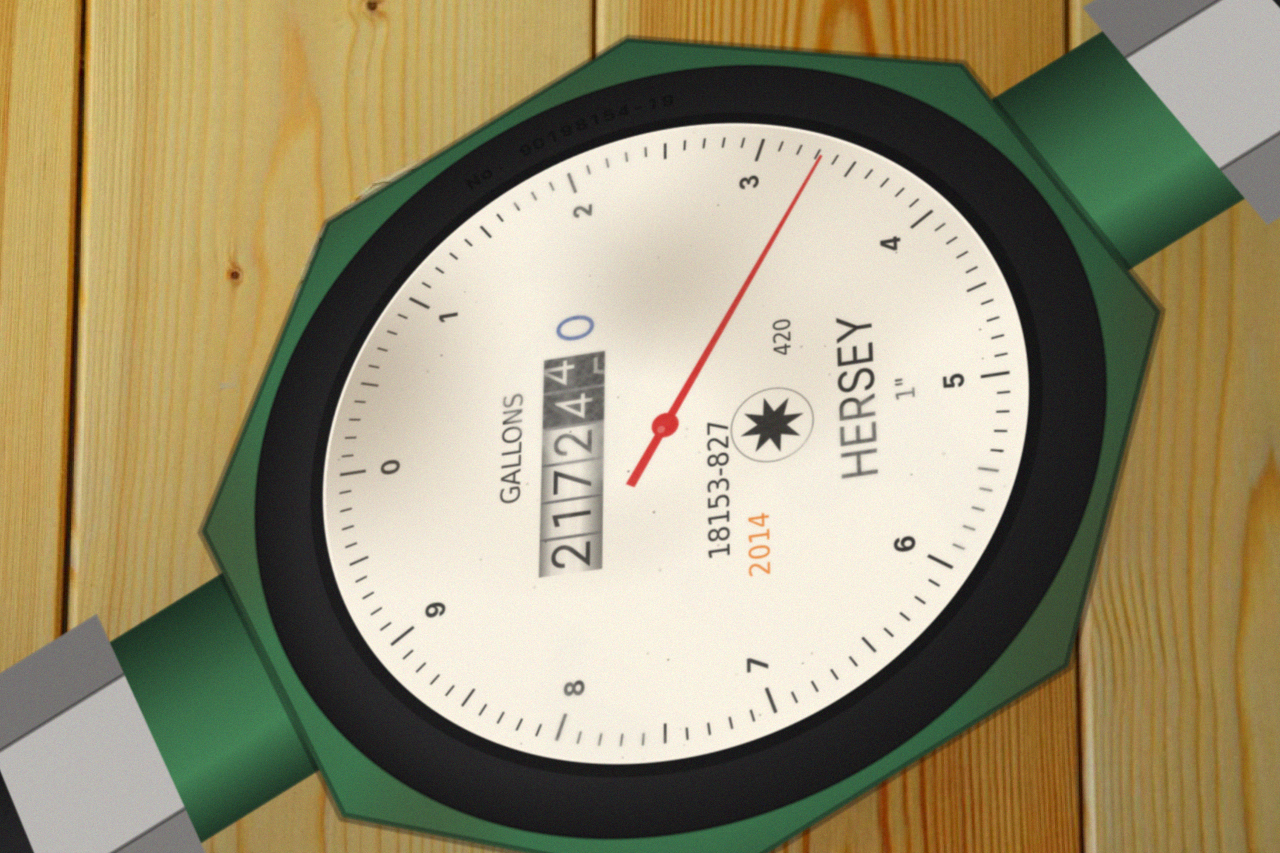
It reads {"value": 2172443.3, "unit": "gal"}
